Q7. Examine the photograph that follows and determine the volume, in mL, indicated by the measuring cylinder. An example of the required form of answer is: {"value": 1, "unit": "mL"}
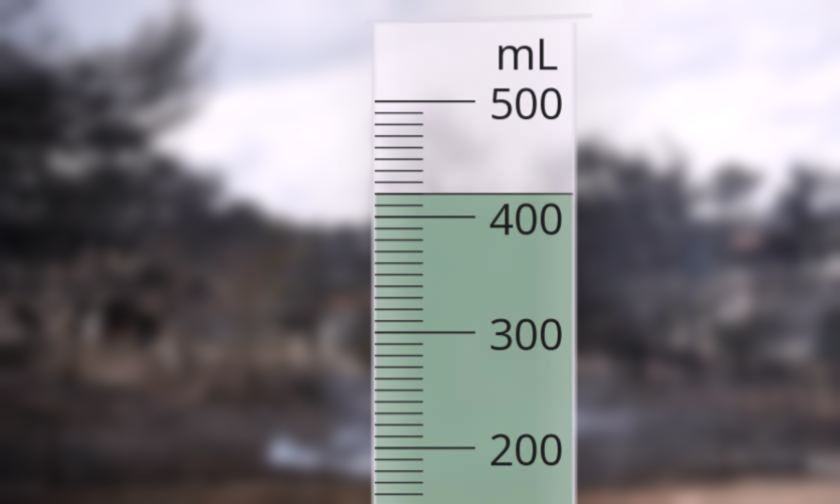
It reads {"value": 420, "unit": "mL"}
